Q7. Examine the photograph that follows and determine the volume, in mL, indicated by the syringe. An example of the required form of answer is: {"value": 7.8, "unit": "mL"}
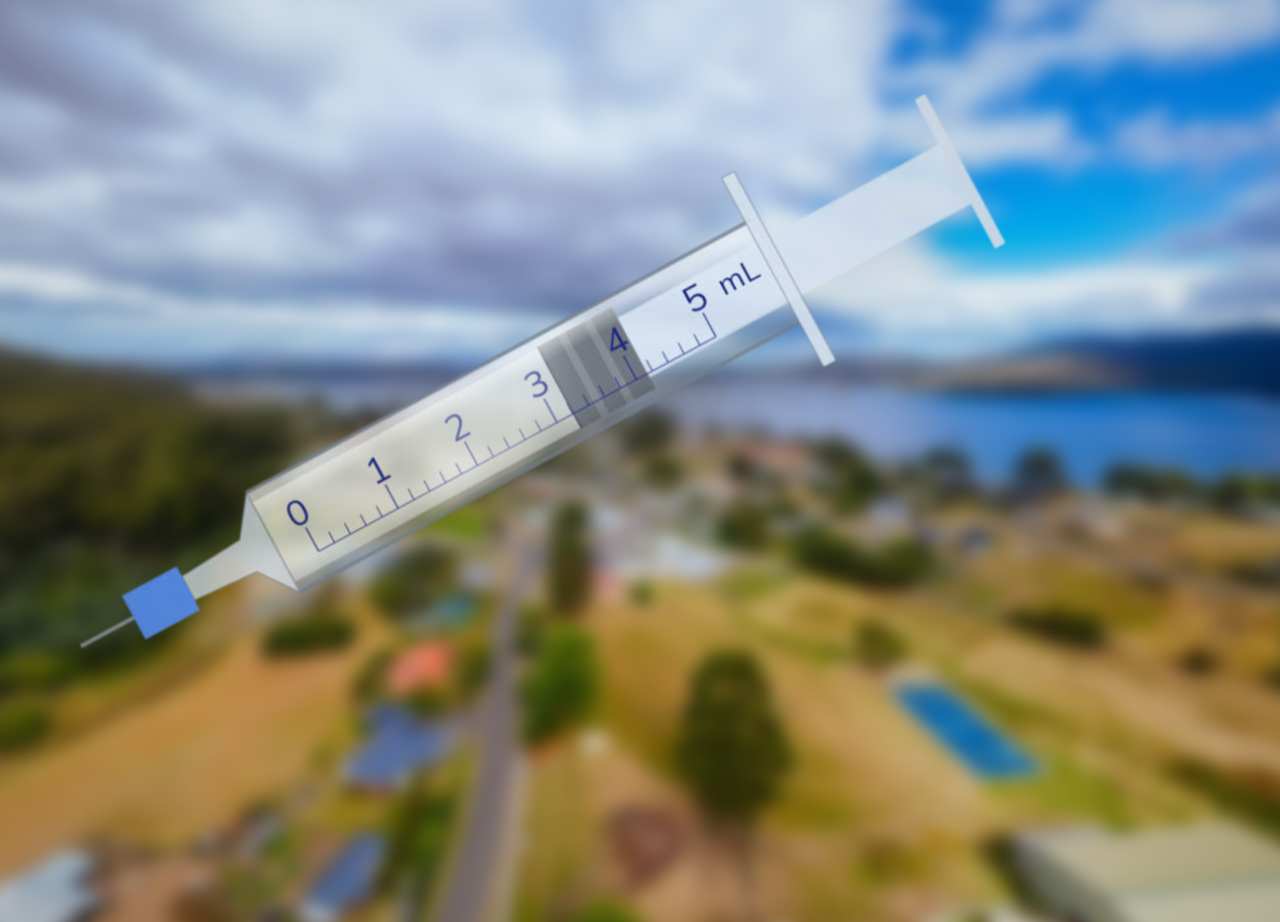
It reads {"value": 3.2, "unit": "mL"}
